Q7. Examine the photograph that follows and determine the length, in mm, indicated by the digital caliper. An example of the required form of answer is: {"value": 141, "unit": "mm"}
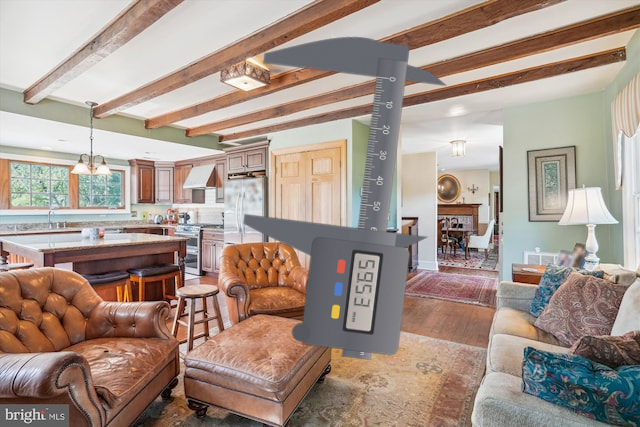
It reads {"value": 59.53, "unit": "mm"}
